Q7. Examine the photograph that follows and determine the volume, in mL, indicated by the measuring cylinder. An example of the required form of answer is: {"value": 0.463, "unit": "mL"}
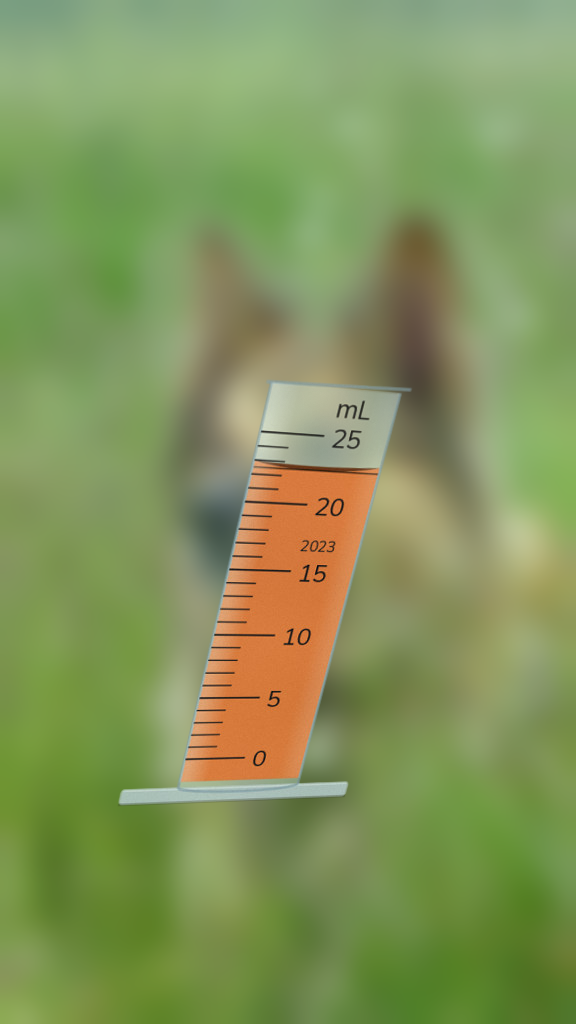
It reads {"value": 22.5, "unit": "mL"}
